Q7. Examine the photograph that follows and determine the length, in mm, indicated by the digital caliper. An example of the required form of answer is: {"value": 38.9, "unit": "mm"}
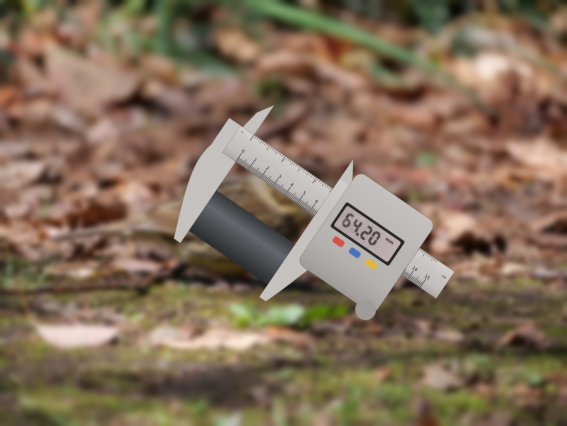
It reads {"value": 64.20, "unit": "mm"}
